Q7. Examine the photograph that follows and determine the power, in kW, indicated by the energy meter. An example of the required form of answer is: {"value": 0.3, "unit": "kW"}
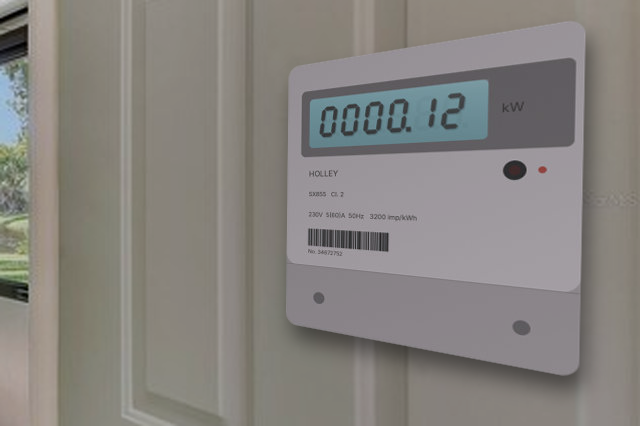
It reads {"value": 0.12, "unit": "kW"}
